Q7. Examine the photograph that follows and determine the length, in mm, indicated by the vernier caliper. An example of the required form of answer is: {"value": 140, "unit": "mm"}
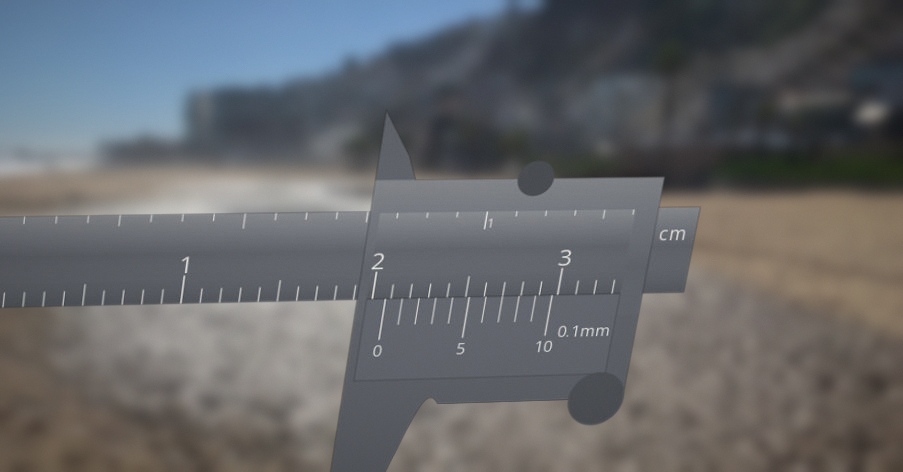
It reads {"value": 20.7, "unit": "mm"}
